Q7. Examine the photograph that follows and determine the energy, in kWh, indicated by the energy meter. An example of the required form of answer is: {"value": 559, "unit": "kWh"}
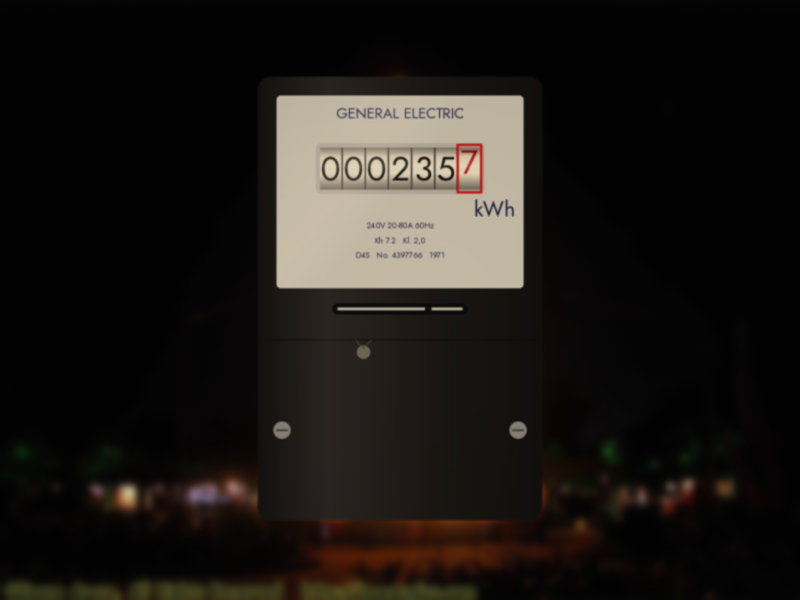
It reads {"value": 235.7, "unit": "kWh"}
